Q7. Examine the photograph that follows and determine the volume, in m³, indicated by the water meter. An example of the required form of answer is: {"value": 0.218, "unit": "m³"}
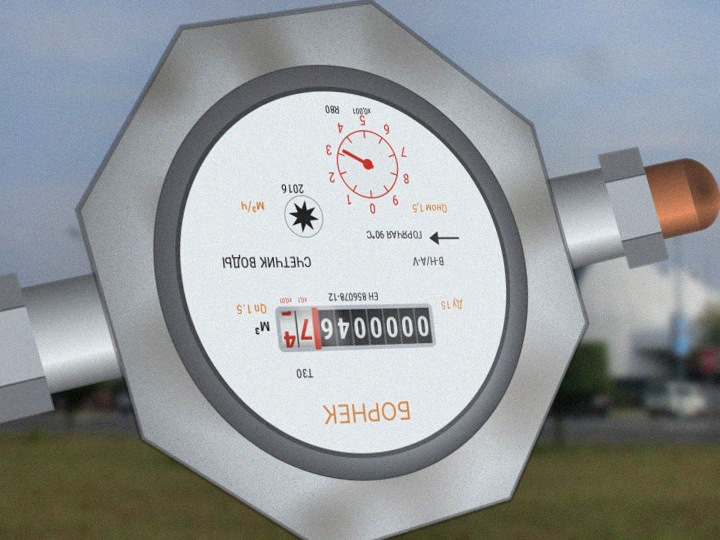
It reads {"value": 46.743, "unit": "m³"}
